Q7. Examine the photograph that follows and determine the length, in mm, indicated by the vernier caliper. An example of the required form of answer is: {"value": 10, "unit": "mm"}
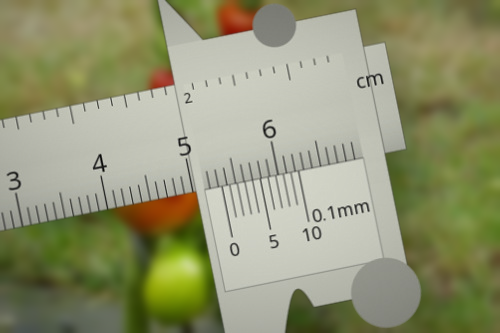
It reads {"value": 53.4, "unit": "mm"}
